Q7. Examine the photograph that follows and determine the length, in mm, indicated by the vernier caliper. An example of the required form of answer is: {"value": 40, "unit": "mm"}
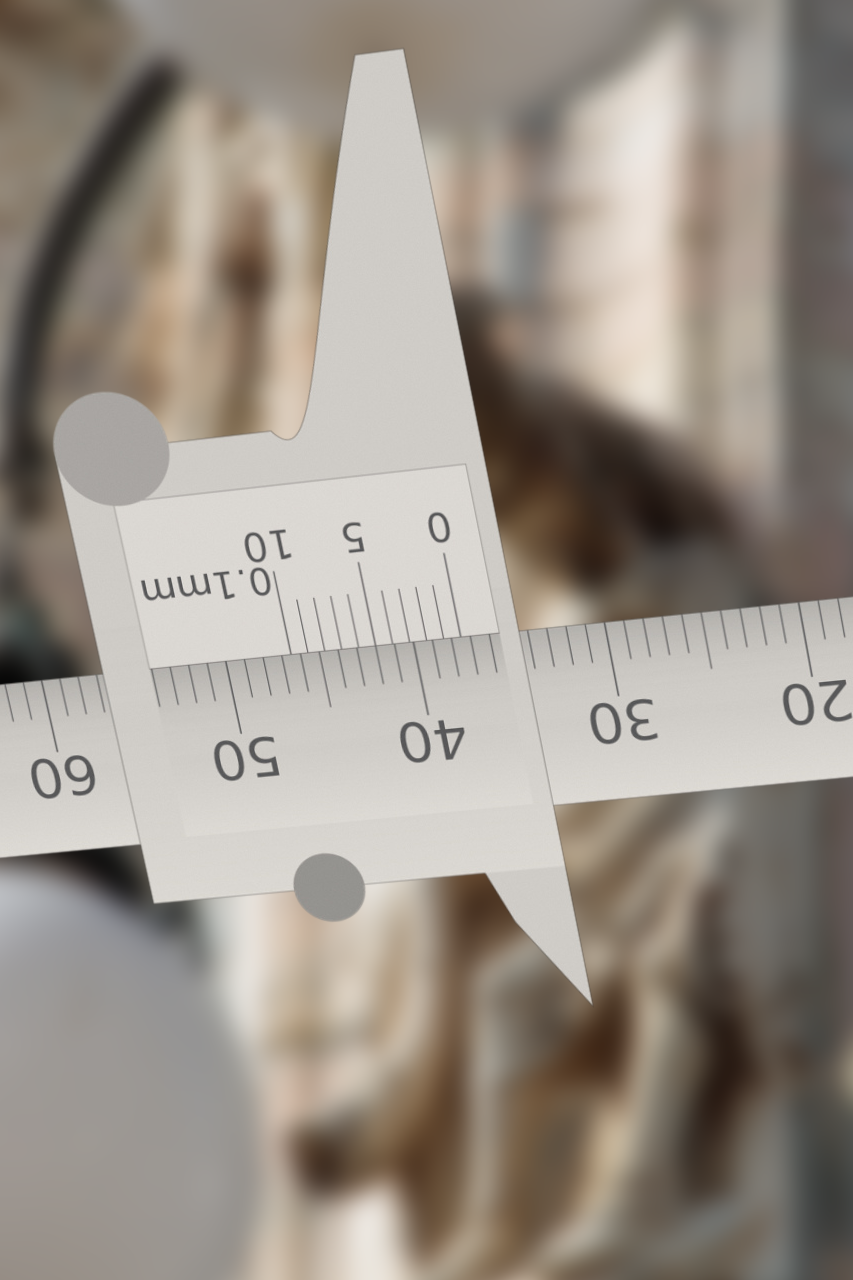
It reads {"value": 37.5, "unit": "mm"}
